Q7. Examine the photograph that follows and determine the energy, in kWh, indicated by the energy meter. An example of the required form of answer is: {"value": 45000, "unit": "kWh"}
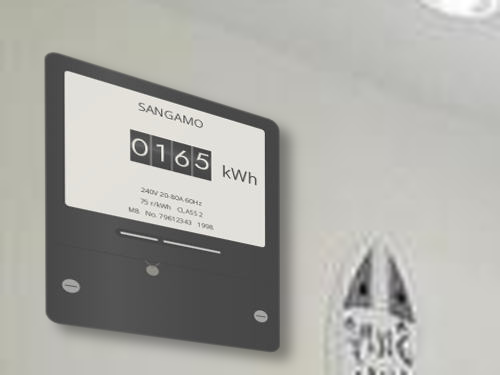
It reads {"value": 165, "unit": "kWh"}
